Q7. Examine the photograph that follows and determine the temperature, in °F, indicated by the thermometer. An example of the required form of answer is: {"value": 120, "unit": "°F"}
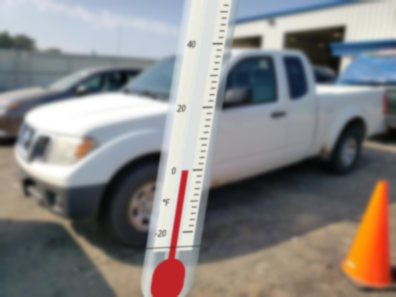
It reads {"value": 0, "unit": "°F"}
